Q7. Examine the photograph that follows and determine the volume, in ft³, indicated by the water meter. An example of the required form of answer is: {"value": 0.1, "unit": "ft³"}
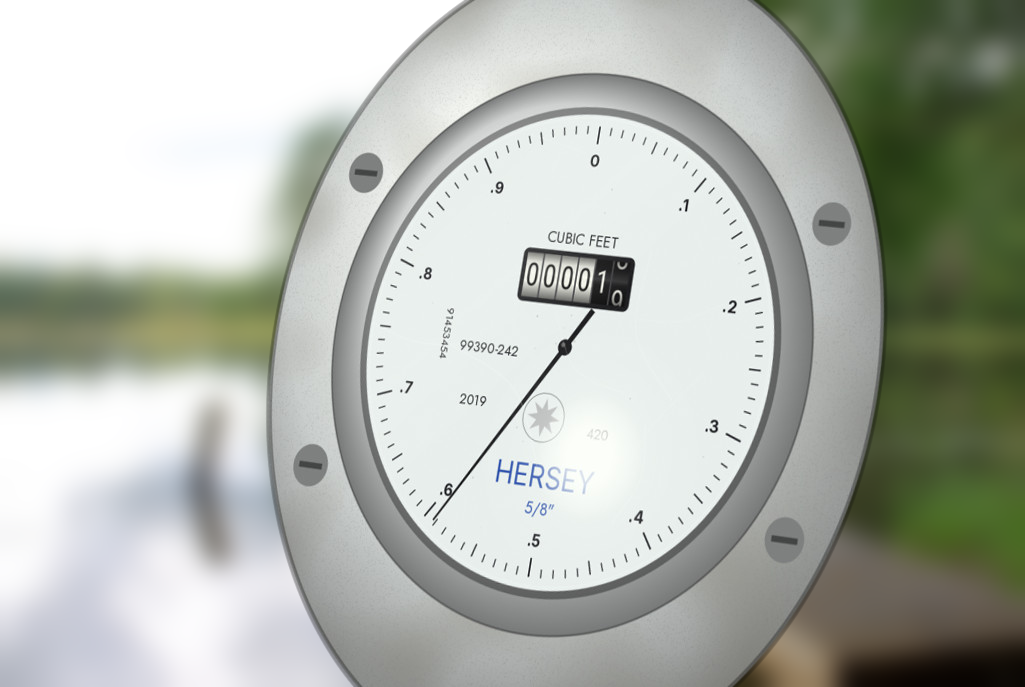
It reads {"value": 18.59, "unit": "ft³"}
